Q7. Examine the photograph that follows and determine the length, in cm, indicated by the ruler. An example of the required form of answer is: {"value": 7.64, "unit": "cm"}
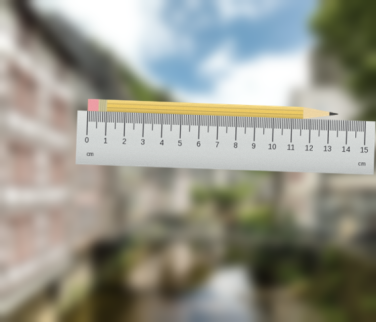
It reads {"value": 13.5, "unit": "cm"}
